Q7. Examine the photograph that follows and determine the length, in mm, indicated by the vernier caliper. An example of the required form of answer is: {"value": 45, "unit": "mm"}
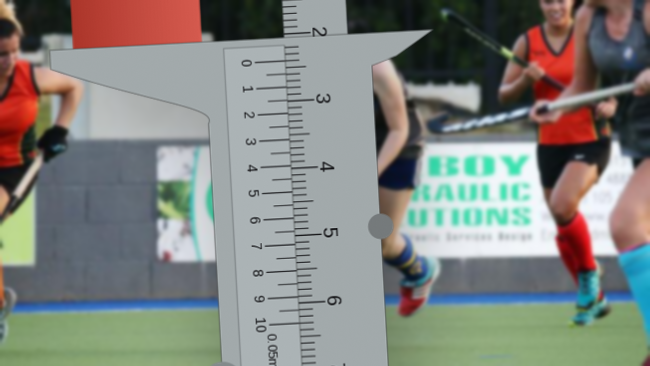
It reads {"value": 24.0, "unit": "mm"}
